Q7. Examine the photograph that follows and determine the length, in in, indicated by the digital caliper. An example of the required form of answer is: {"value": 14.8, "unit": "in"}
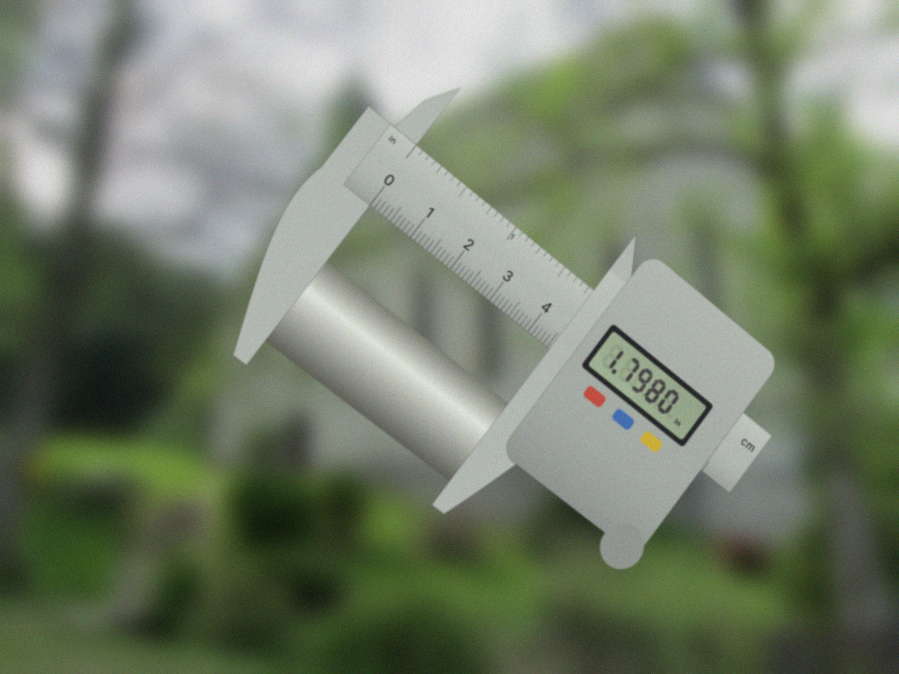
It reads {"value": 1.7980, "unit": "in"}
